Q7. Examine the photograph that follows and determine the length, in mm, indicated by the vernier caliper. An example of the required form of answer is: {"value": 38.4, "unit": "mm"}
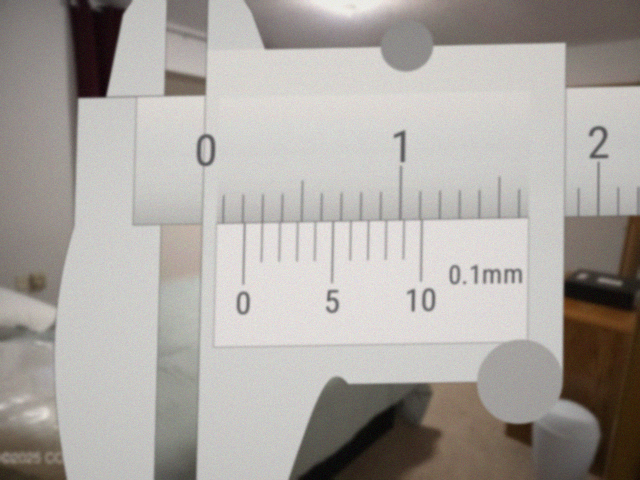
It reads {"value": 2.1, "unit": "mm"}
